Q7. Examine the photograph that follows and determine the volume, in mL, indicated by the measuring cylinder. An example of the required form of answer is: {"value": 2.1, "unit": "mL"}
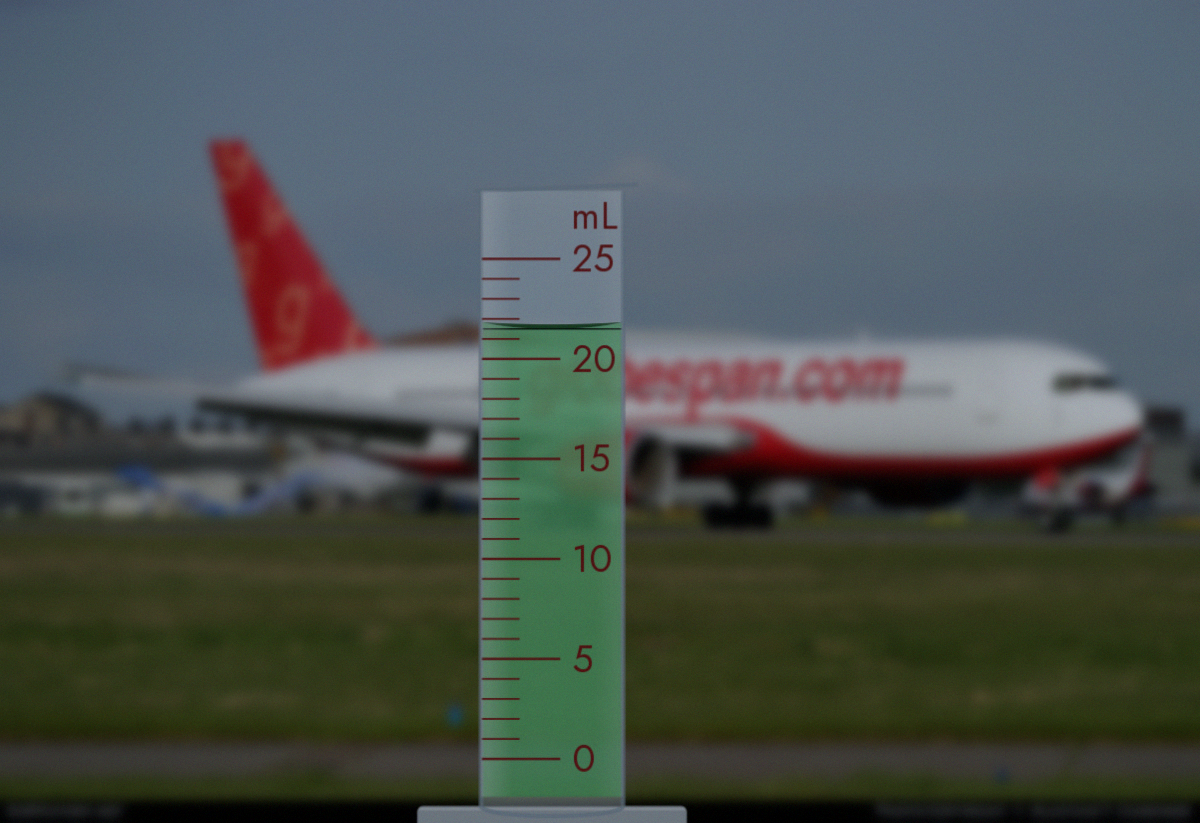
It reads {"value": 21.5, "unit": "mL"}
